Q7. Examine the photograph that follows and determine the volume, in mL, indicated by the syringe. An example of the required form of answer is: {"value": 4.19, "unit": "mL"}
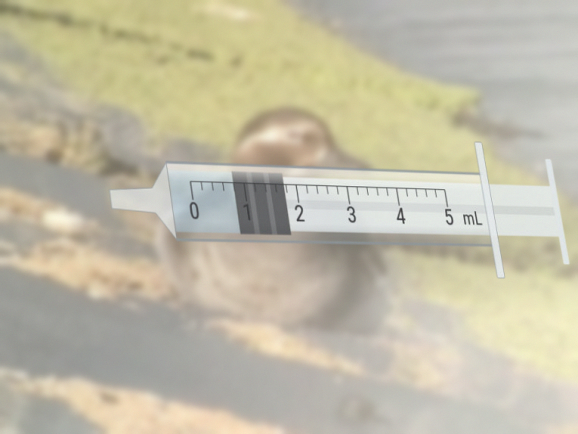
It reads {"value": 0.8, "unit": "mL"}
